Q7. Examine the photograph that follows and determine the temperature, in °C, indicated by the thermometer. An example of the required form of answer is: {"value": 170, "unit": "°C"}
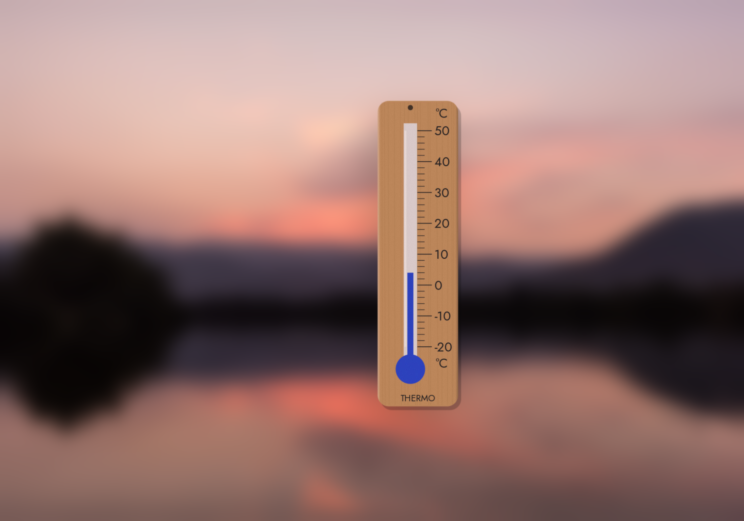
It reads {"value": 4, "unit": "°C"}
